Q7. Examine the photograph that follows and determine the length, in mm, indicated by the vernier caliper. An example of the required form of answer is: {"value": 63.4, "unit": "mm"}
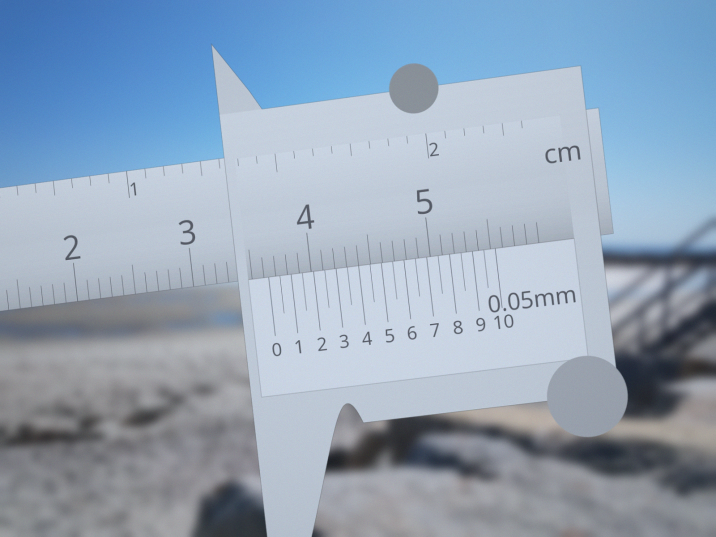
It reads {"value": 36.4, "unit": "mm"}
